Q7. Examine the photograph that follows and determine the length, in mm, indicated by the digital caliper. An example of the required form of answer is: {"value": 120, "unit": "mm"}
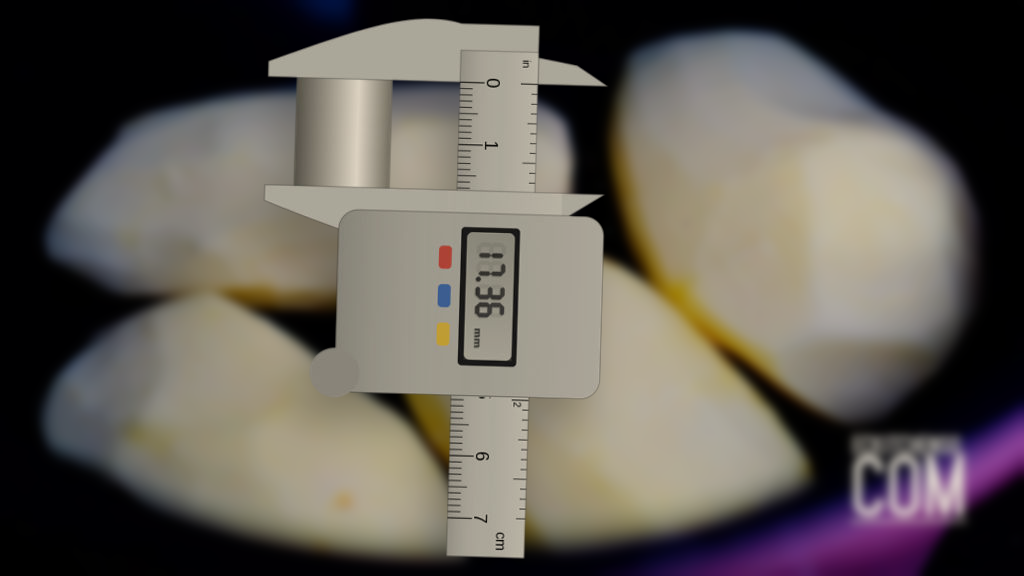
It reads {"value": 17.36, "unit": "mm"}
